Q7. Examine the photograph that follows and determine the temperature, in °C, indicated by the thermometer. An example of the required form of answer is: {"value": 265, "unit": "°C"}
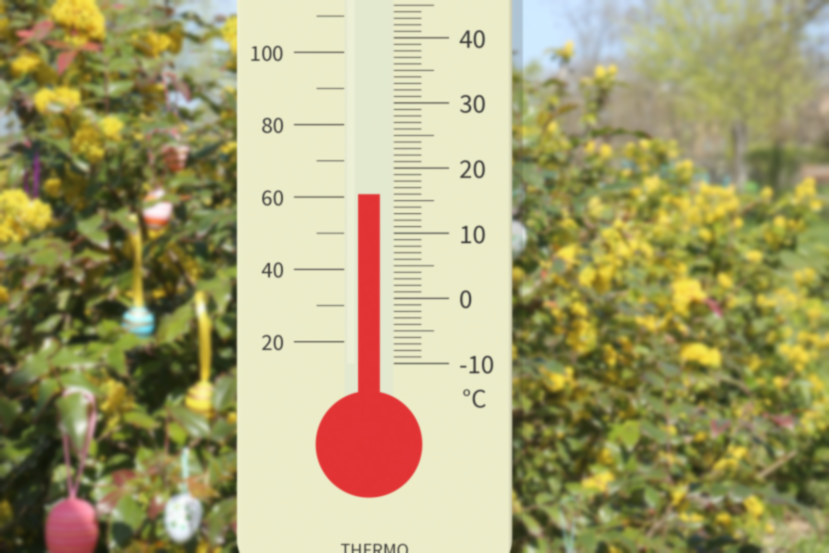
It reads {"value": 16, "unit": "°C"}
